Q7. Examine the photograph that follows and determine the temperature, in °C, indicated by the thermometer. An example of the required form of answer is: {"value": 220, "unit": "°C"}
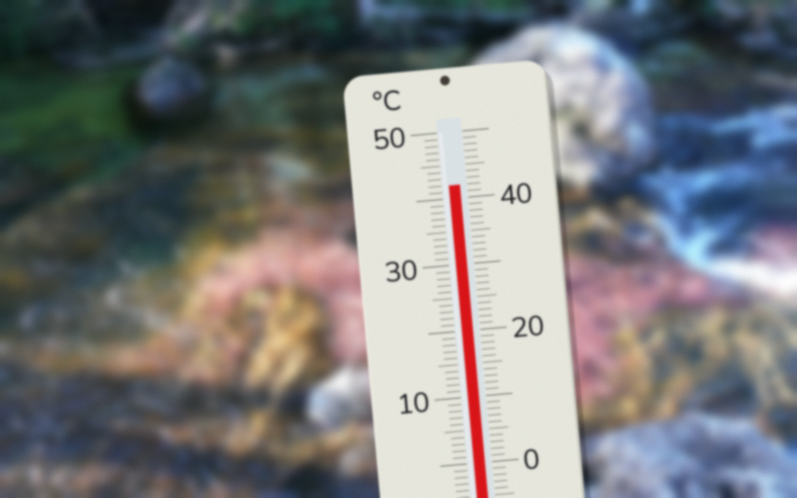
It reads {"value": 42, "unit": "°C"}
